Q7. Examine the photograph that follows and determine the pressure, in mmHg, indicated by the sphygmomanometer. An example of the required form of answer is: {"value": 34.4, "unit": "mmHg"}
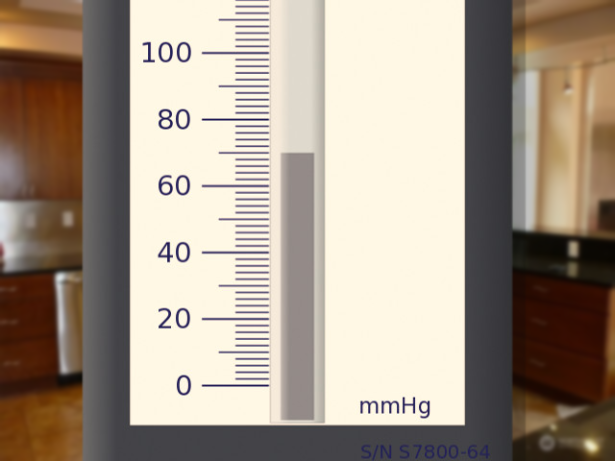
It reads {"value": 70, "unit": "mmHg"}
